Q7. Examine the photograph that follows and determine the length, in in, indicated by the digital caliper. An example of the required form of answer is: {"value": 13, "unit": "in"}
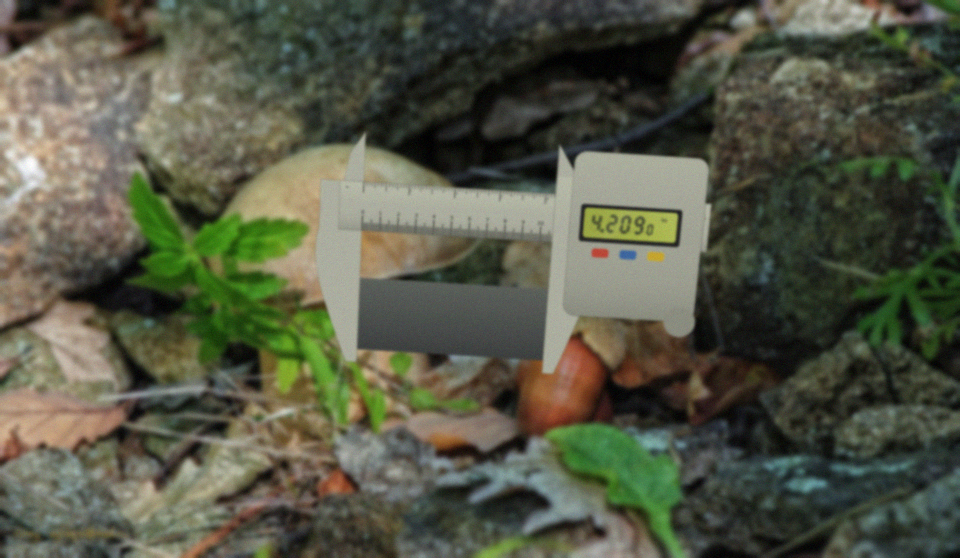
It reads {"value": 4.2090, "unit": "in"}
